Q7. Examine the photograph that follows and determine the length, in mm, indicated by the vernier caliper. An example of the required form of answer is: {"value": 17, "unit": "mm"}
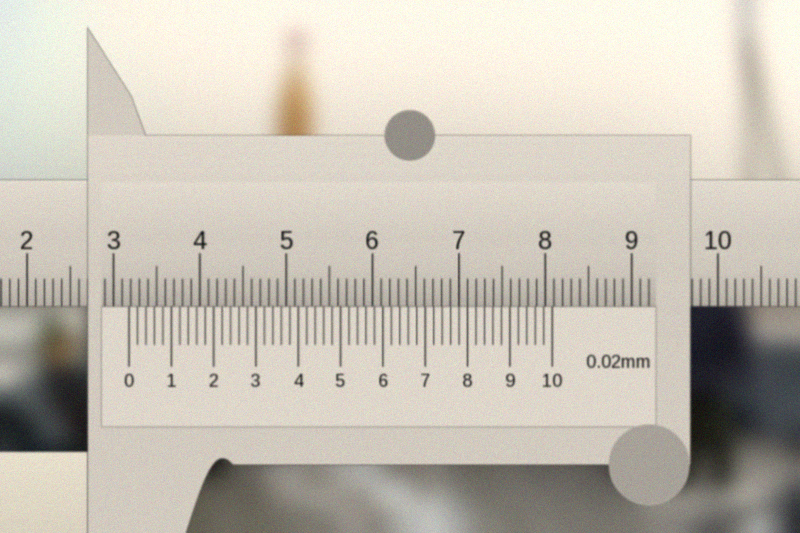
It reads {"value": 31.8, "unit": "mm"}
